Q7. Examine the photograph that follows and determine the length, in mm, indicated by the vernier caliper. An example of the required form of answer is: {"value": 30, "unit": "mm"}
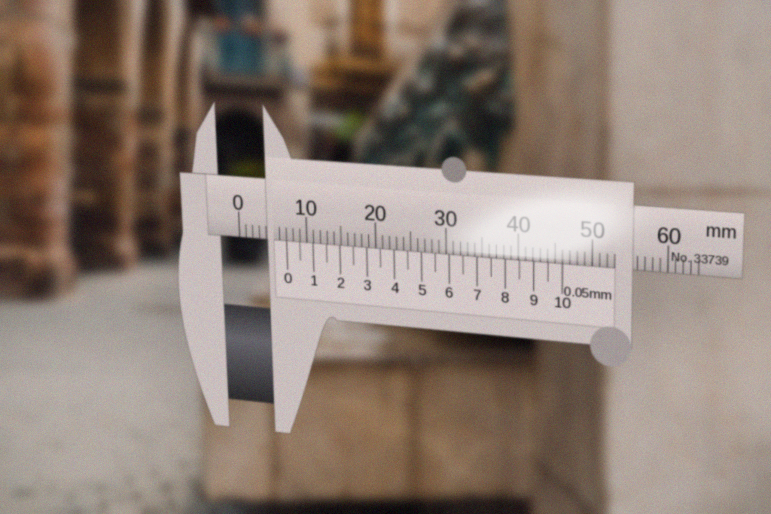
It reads {"value": 7.0, "unit": "mm"}
